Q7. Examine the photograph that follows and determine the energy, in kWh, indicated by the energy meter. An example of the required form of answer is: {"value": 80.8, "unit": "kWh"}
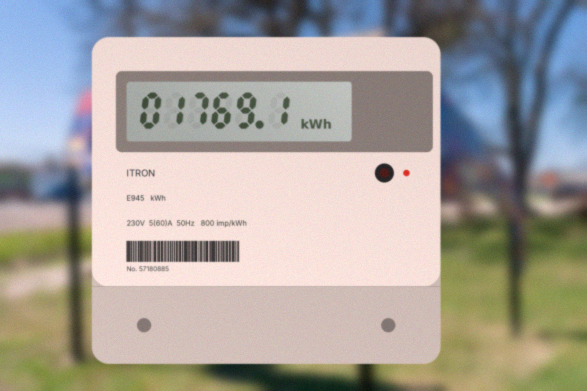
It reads {"value": 1769.1, "unit": "kWh"}
